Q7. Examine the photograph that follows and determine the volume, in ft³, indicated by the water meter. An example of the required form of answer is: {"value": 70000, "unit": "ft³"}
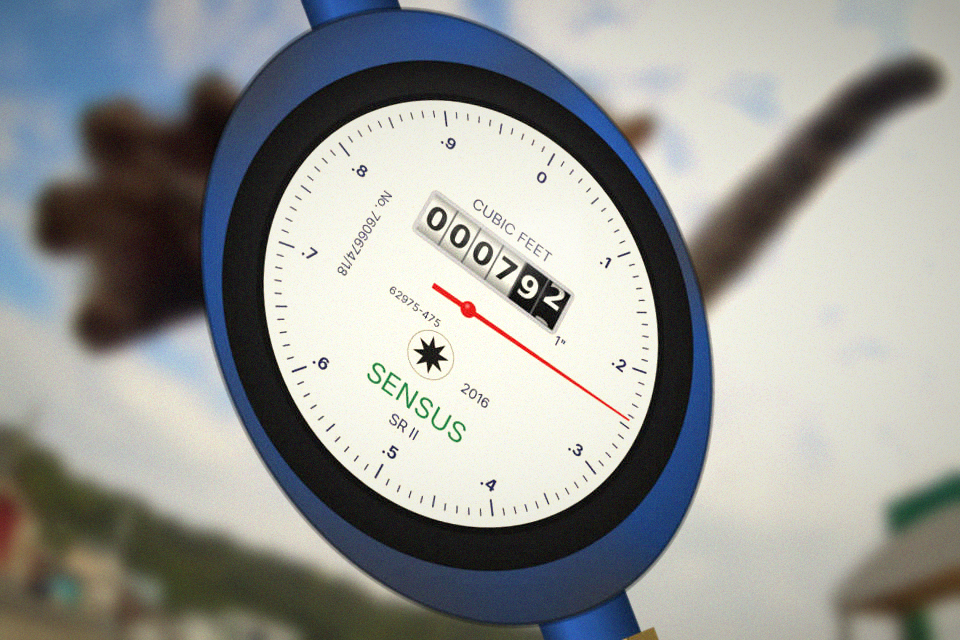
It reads {"value": 792.24, "unit": "ft³"}
